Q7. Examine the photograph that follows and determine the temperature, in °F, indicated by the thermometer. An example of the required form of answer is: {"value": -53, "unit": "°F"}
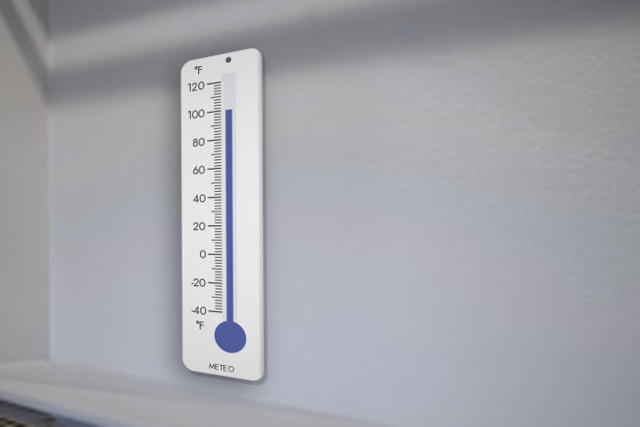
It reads {"value": 100, "unit": "°F"}
